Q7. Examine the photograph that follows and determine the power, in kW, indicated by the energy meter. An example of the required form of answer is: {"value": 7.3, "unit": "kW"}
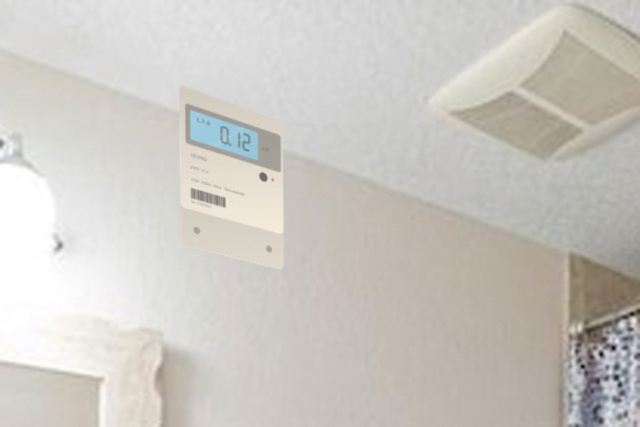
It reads {"value": 0.12, "unit": "kW"}
